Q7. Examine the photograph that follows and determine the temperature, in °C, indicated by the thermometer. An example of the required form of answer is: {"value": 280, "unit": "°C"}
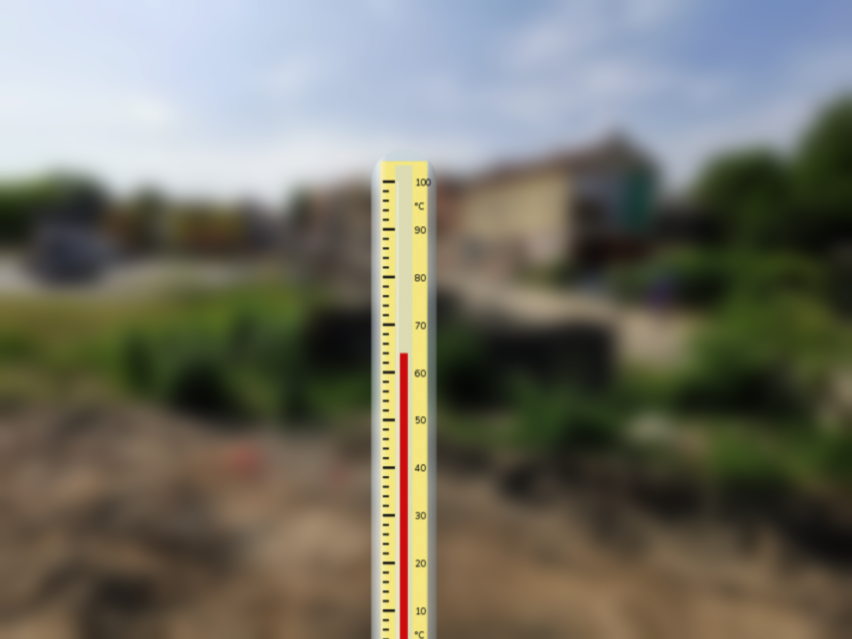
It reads {"value": 64, "unit": "°C"}
